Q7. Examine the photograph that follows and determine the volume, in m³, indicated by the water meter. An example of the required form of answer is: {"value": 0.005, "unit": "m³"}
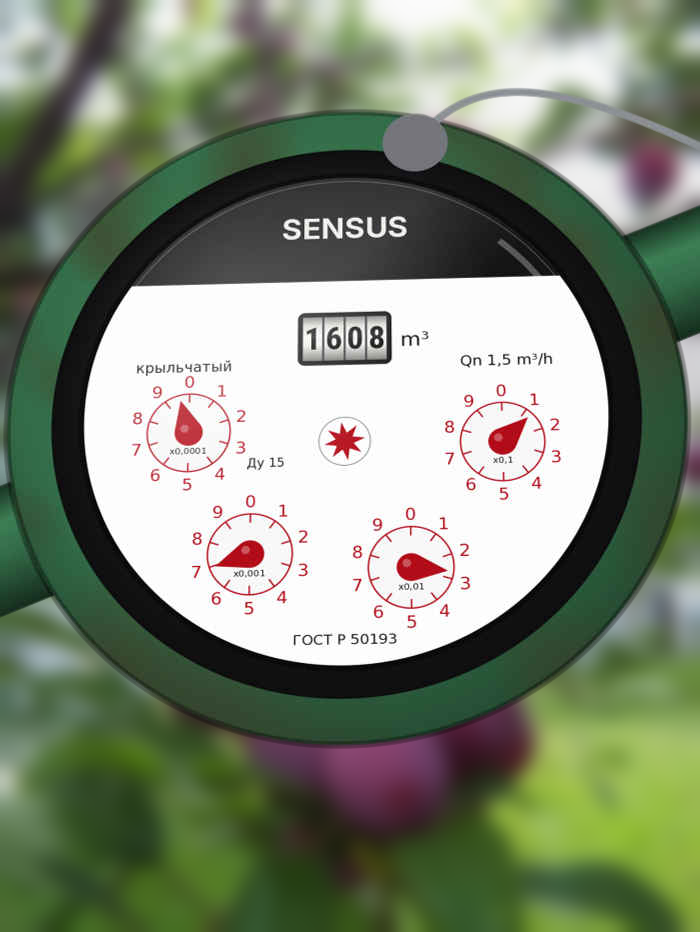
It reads {"value": 1608.1269, "unit": "m³"}
